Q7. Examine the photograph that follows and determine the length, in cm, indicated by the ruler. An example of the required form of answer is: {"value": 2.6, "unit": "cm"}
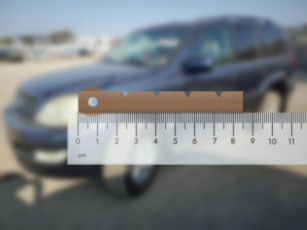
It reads {"value": 8.5, "unit": "cm"}
